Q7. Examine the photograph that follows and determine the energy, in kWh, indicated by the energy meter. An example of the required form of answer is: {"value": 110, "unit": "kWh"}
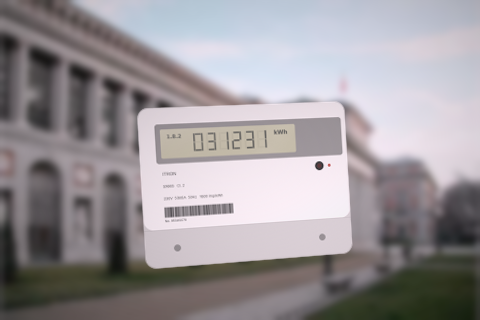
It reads {"value": 31231, "unit": "kWh"}
